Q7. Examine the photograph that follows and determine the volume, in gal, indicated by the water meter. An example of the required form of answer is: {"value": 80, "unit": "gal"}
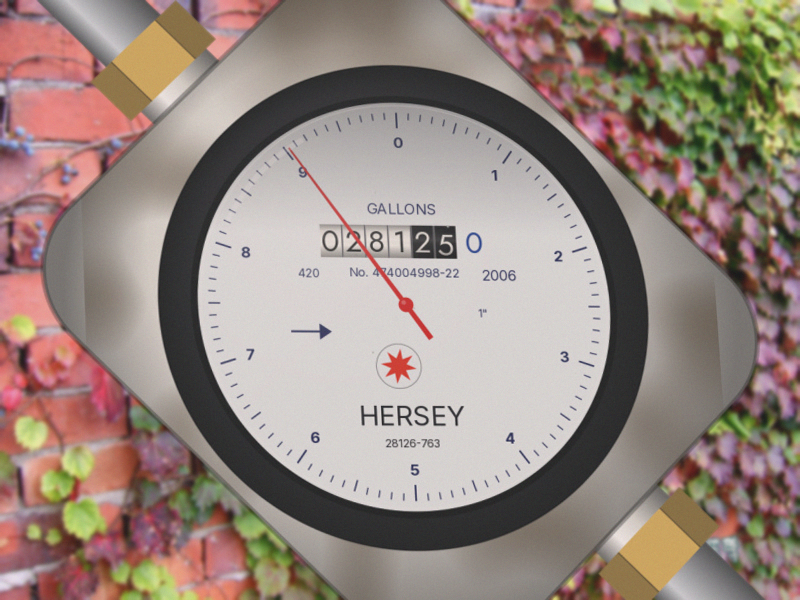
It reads {"value": 281249.0, "unit": "gal"}
